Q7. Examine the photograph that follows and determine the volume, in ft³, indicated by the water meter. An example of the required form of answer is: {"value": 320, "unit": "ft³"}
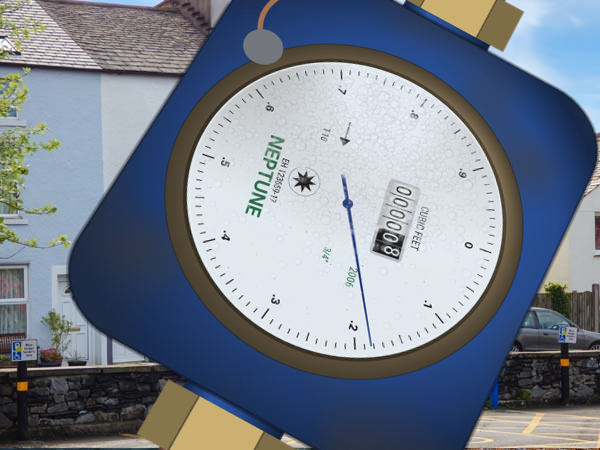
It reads {"value": 8.18, "unit": "ft³"}
